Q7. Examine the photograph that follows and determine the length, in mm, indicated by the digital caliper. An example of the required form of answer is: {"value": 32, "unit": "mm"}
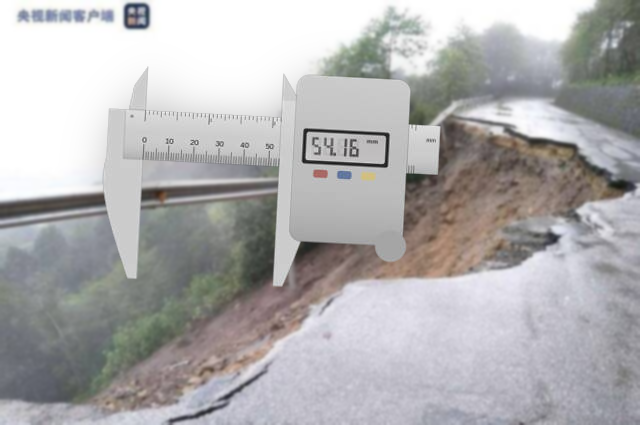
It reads {"value": 54.16, "unit": "mm"}
